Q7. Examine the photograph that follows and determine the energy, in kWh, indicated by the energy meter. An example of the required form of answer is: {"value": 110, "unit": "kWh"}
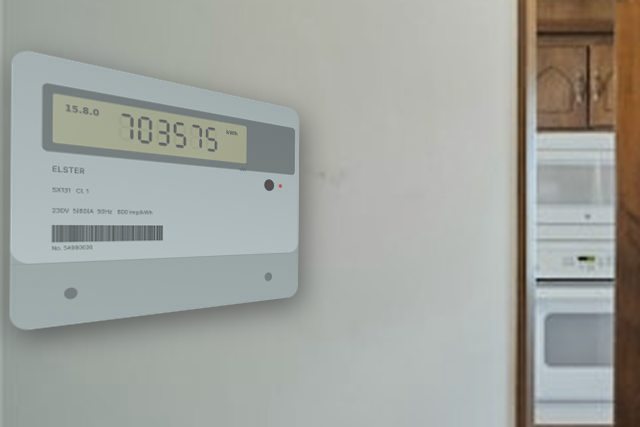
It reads {"value": 703575, "unit": "kWh"}
